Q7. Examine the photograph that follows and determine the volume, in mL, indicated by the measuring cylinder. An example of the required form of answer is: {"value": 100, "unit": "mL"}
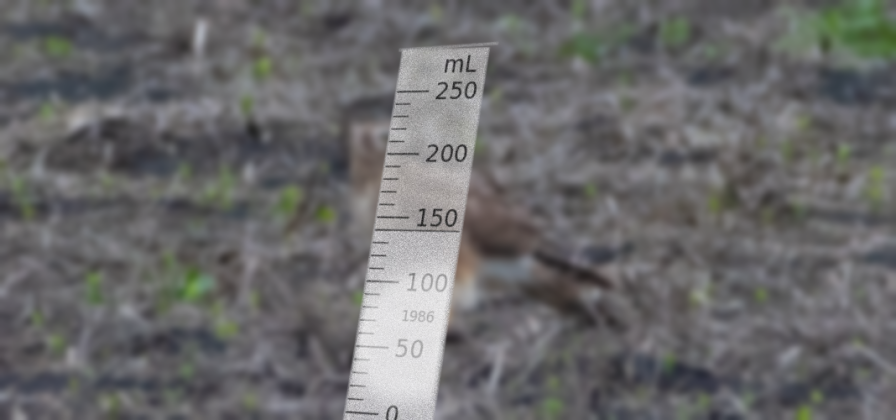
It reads {"value": 140, "unit": "mL"}
